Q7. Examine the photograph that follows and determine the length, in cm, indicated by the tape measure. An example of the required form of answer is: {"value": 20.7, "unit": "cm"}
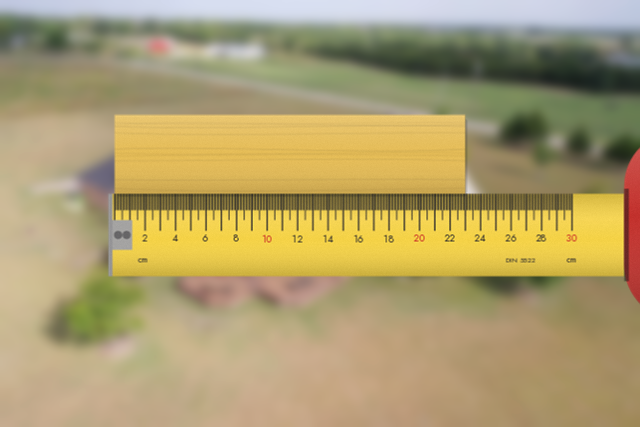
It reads {"value": 23, "unit": "cm"}
